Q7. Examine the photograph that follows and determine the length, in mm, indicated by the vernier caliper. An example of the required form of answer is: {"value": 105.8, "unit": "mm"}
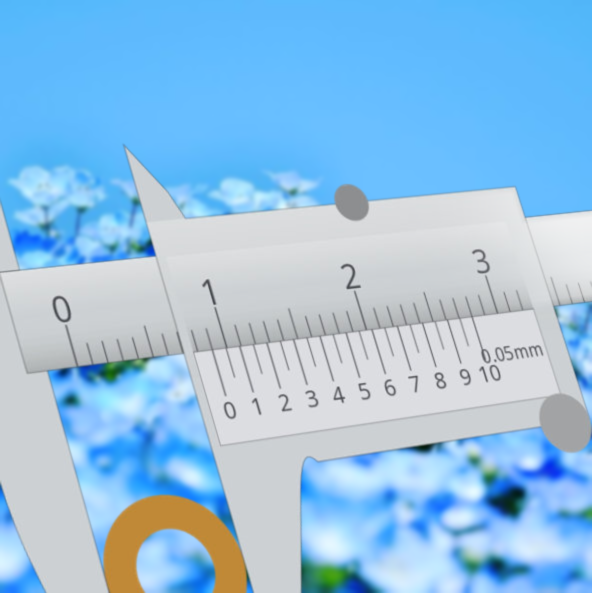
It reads {"value": 9.0, "unit": "mm"}
